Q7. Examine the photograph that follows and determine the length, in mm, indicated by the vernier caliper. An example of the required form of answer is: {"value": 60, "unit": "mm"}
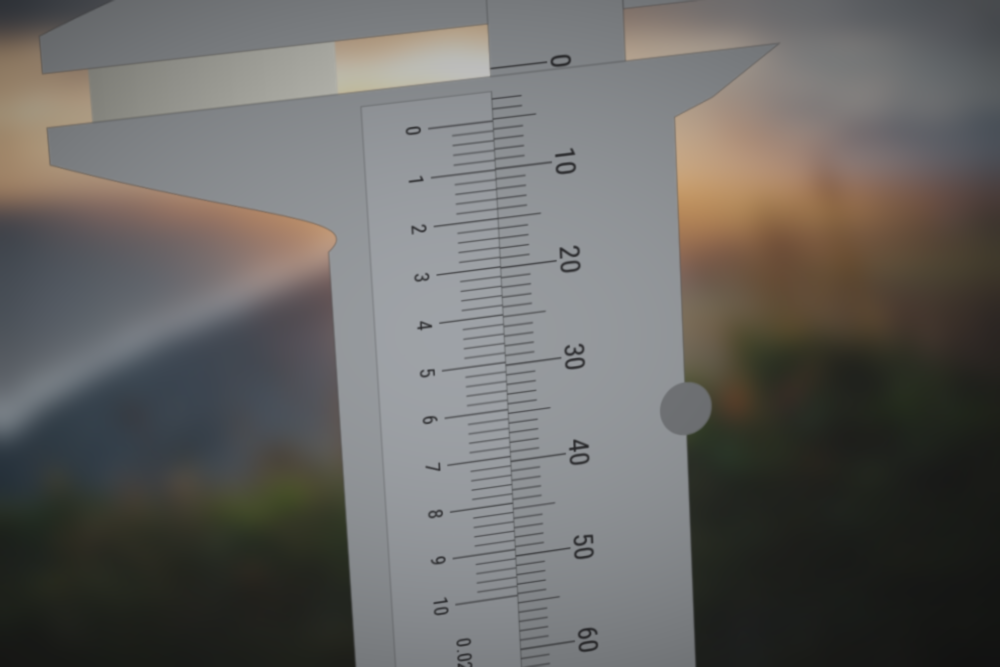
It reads {"value": 5.2, "unit": "mm"}
